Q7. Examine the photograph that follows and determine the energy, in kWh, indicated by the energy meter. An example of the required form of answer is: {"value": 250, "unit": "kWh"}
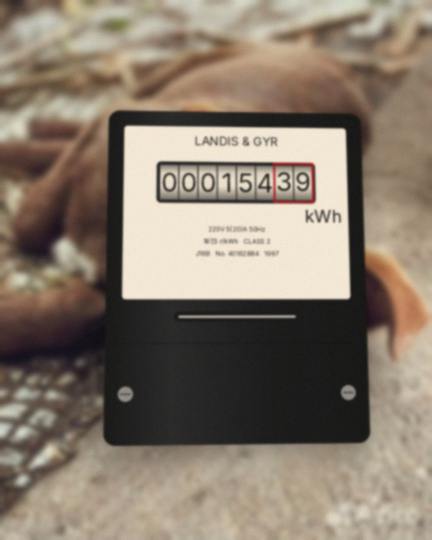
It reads {"value": 154.39, "unit": "kWh"}
